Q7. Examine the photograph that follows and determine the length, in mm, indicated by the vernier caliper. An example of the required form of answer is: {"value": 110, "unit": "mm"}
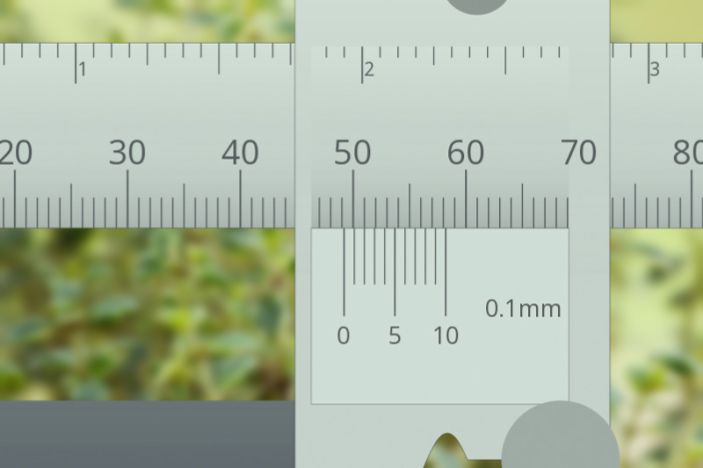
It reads {"value": 49.2, "unit": "mm"}
